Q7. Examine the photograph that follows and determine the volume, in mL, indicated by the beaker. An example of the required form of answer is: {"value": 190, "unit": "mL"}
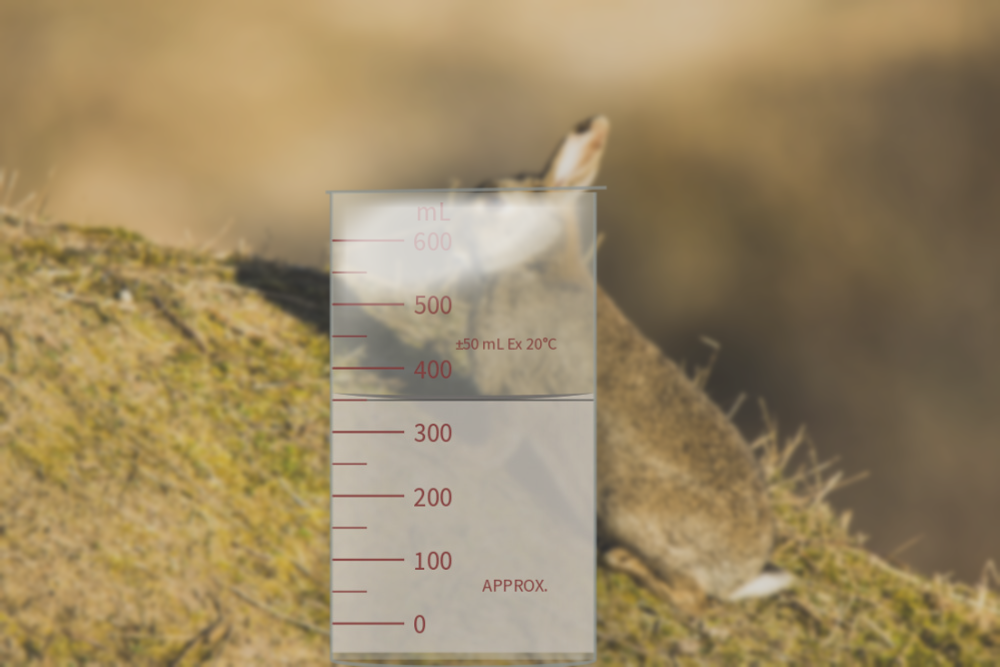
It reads {"value": 350, "unit": "mL"}
